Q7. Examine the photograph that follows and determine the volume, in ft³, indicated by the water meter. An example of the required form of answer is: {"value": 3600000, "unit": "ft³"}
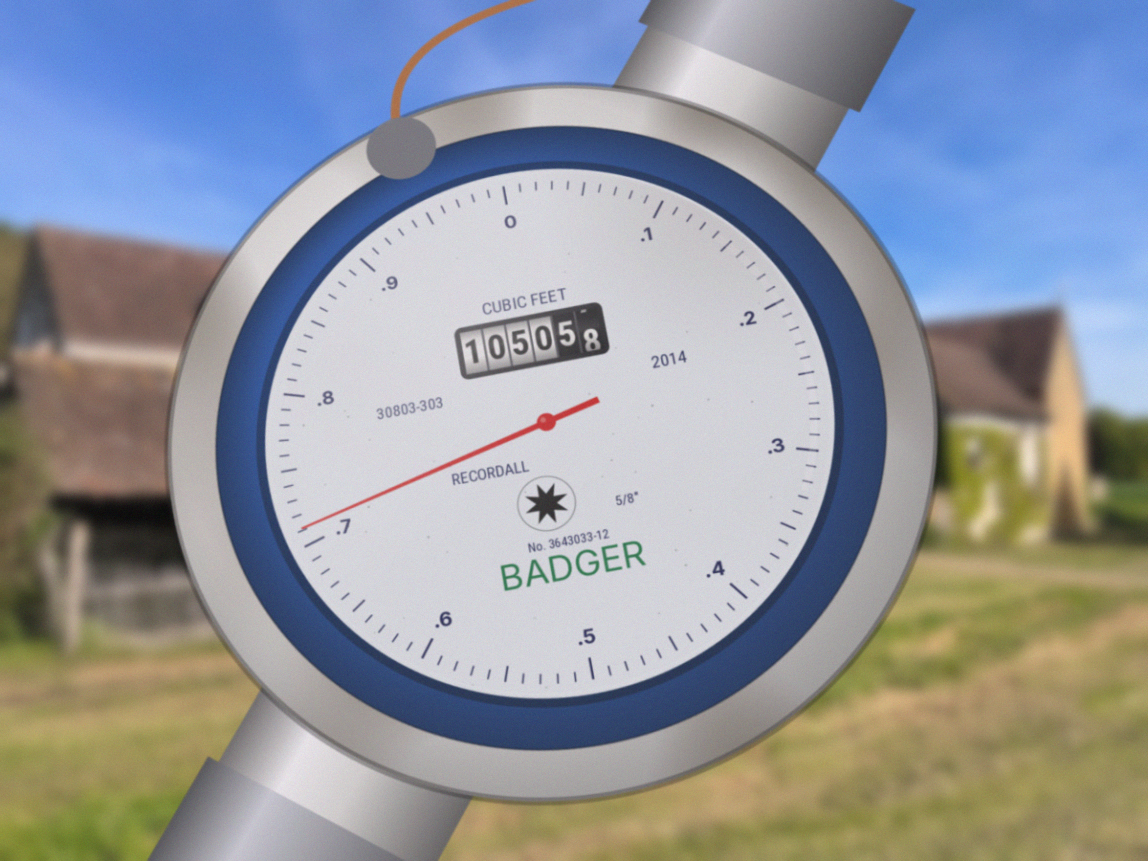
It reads {"value": 105057.71, "unit": "ft³"}
